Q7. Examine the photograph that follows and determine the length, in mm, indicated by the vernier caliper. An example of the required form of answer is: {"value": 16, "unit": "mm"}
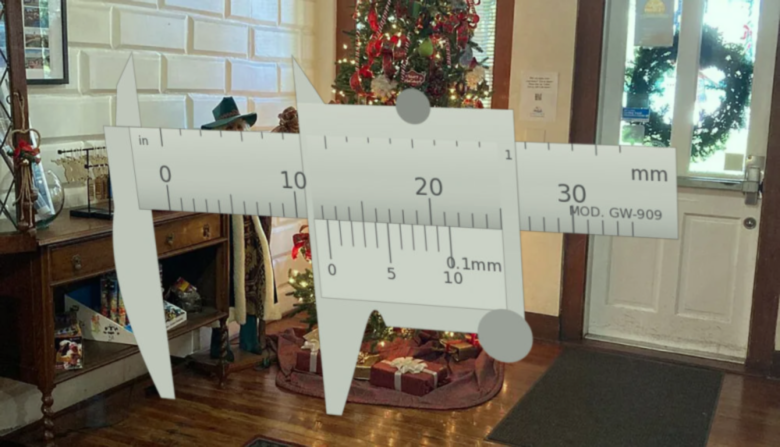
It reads {"value": 12.3, "unit": "mm"}
